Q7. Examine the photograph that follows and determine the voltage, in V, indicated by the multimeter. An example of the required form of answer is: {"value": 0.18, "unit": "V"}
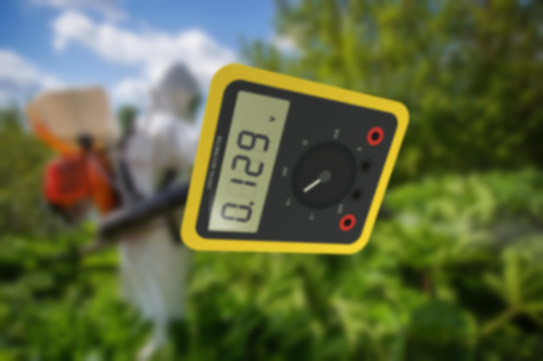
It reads {"value": 0.129, "unit": "V"}
